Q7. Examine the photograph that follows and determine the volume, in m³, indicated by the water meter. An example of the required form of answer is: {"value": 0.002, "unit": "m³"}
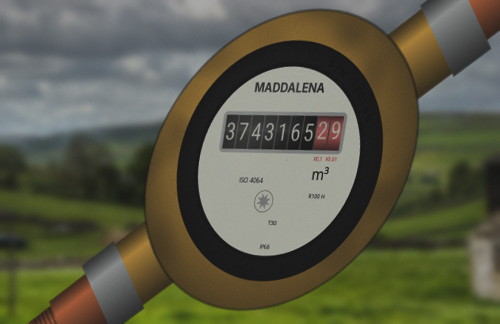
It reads {"value": 3743165.29, "unit": "m³"}
